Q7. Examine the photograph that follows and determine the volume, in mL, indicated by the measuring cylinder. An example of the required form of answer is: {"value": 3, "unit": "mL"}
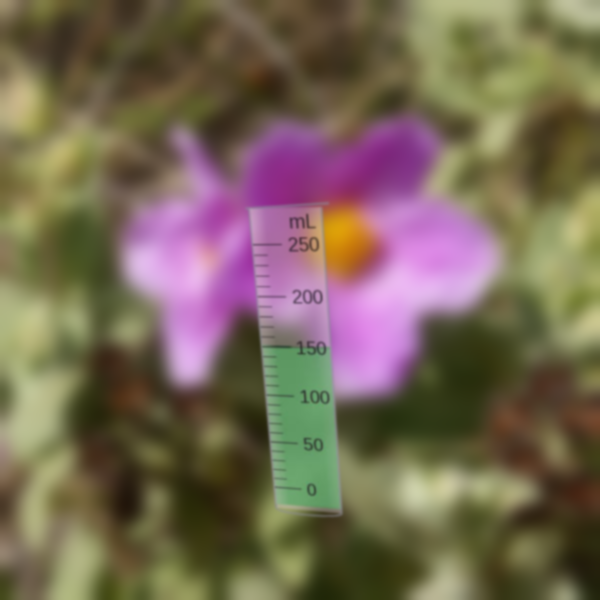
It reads {"value": 150, "unit": "mL"}
